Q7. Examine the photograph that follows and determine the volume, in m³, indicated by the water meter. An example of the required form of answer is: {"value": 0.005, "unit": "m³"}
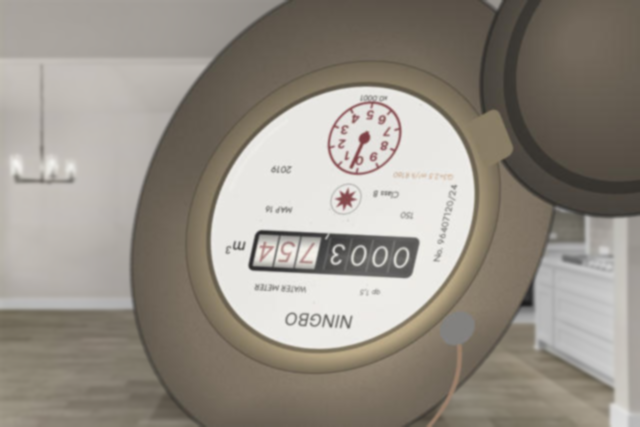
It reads {"value": 3.7540, "unit": "m³"}
